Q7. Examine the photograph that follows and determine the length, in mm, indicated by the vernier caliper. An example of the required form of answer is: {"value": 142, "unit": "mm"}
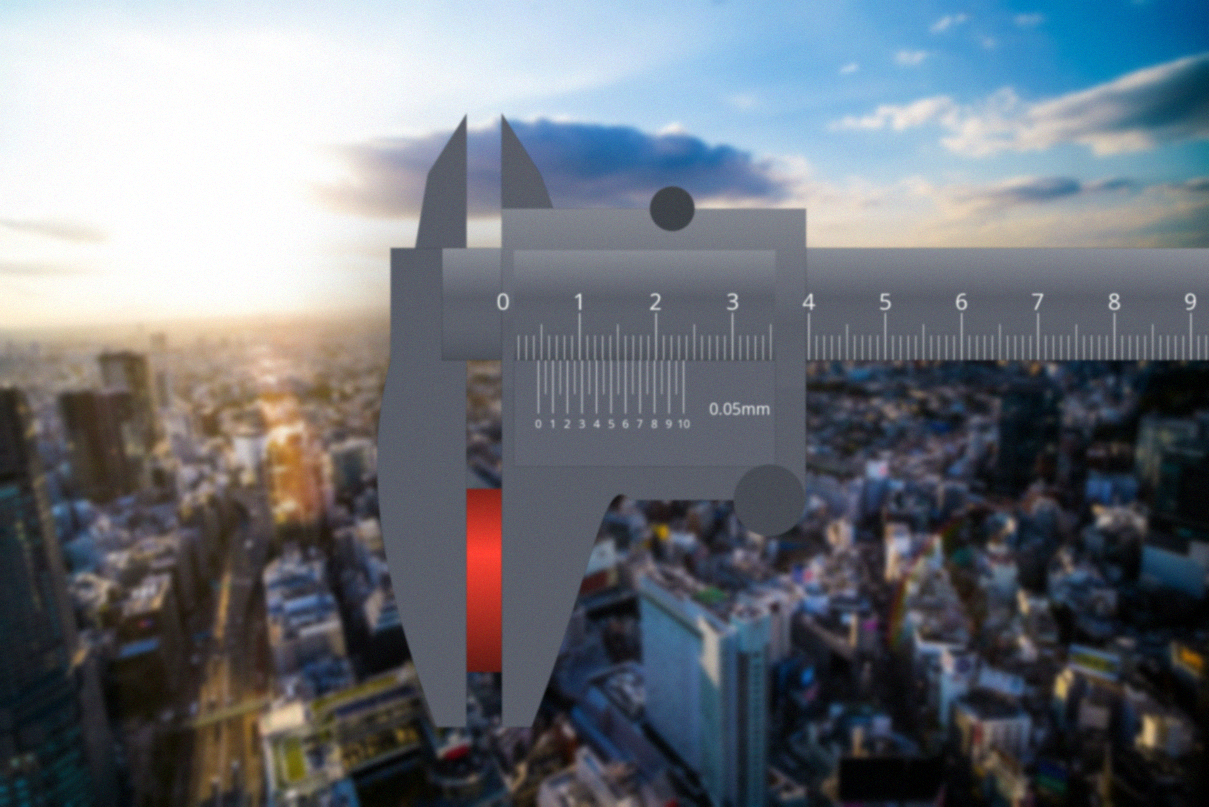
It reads {"value": 4.6, "unit": "mm"}
